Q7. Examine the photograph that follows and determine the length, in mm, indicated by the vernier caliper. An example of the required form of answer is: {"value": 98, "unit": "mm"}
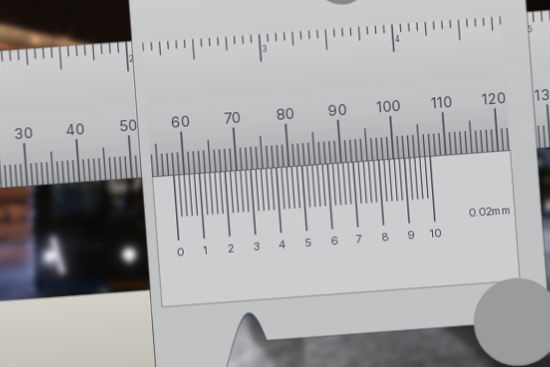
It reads {"value": 58.0, "unit": "mm"}
